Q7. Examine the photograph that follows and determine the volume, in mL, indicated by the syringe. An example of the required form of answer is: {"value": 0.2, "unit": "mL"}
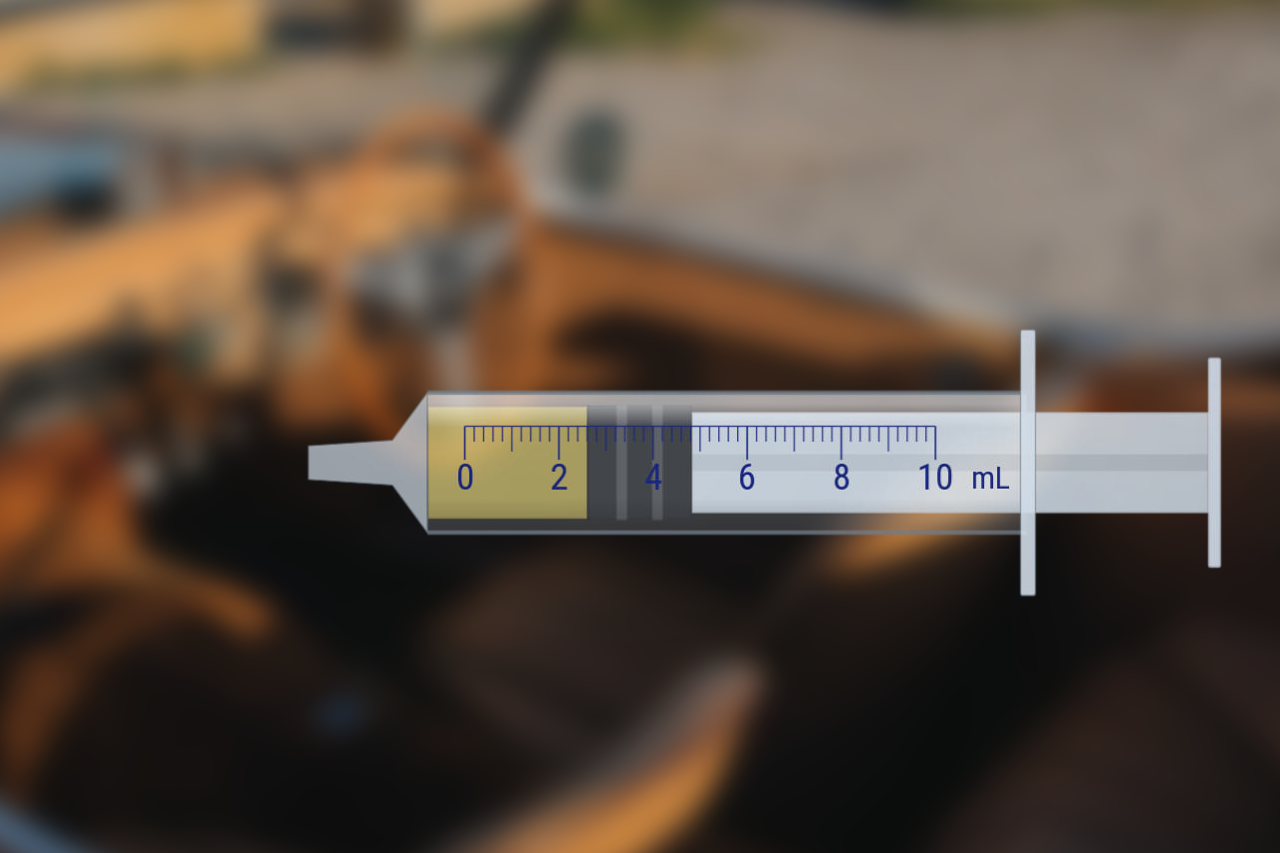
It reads {"value": 2.6, "unit": "mL"}
